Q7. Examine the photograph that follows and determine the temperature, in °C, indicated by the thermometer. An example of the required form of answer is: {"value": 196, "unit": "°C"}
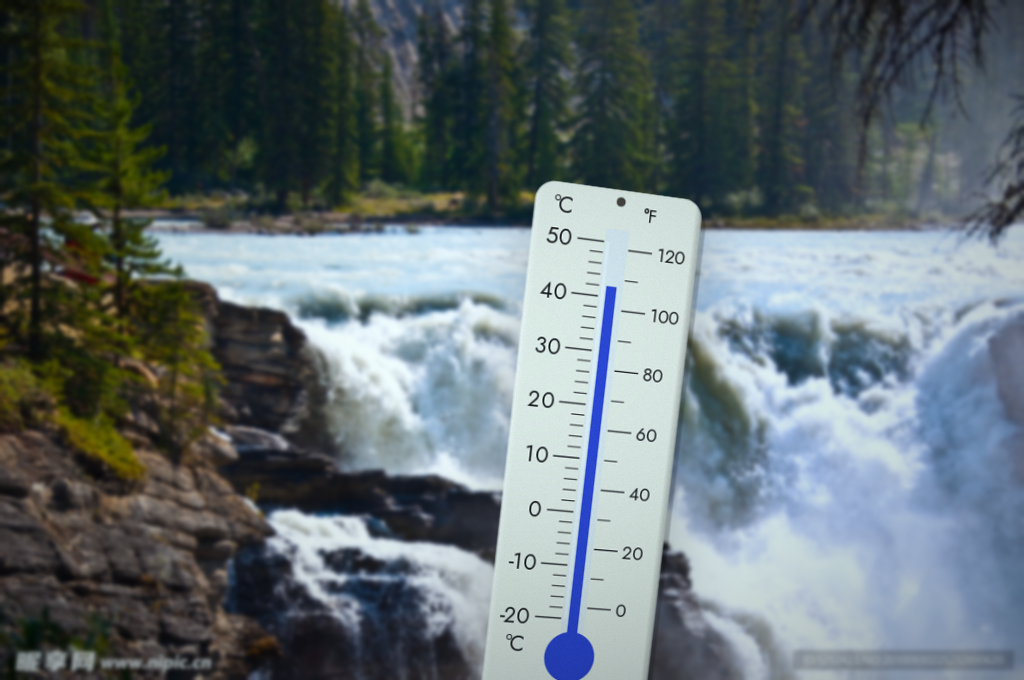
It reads {"value": 42, "unit": "°C"}
